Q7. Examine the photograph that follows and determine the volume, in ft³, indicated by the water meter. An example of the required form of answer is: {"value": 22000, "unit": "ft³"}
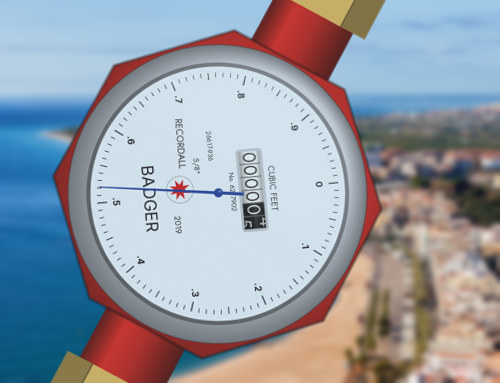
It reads {"value": 4.52, "unit": "ft³"}
